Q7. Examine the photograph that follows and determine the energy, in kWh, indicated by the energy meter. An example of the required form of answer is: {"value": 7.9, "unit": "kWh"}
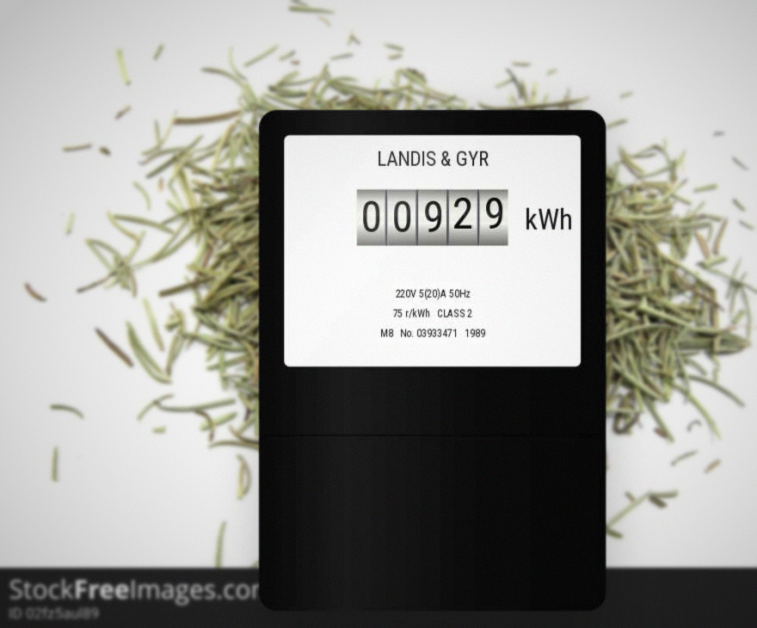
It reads {"value": 929, "unit": "kWh"}
